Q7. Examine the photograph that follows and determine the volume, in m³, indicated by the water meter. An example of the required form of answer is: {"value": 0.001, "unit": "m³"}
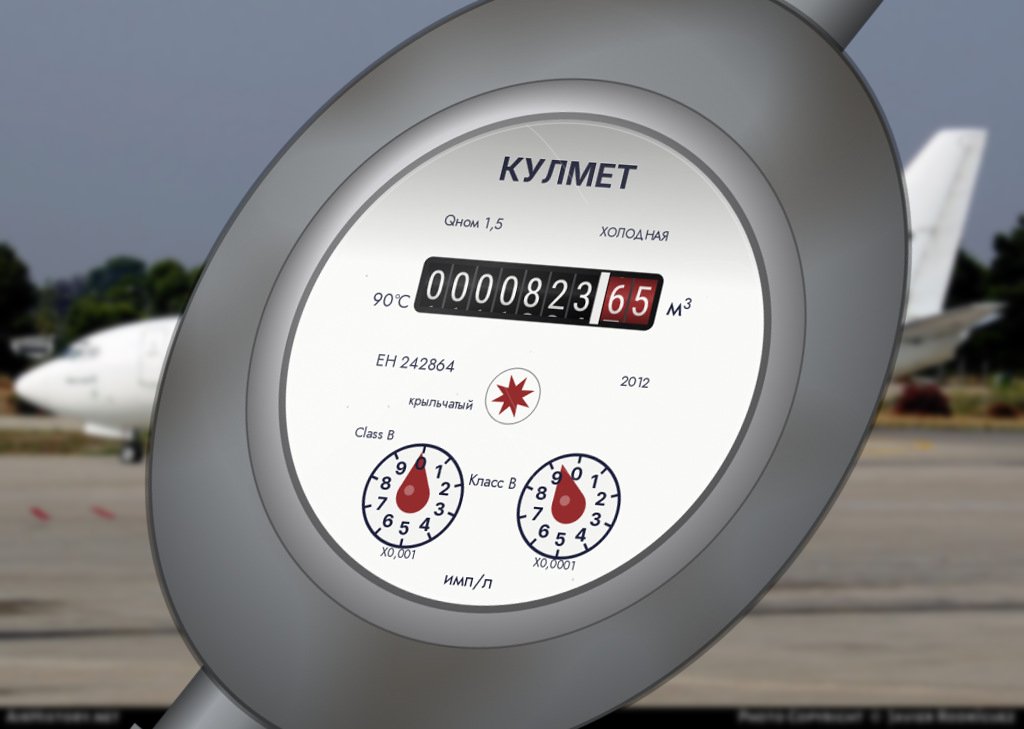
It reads {"value": 823.6499, "unit": "m³"}
